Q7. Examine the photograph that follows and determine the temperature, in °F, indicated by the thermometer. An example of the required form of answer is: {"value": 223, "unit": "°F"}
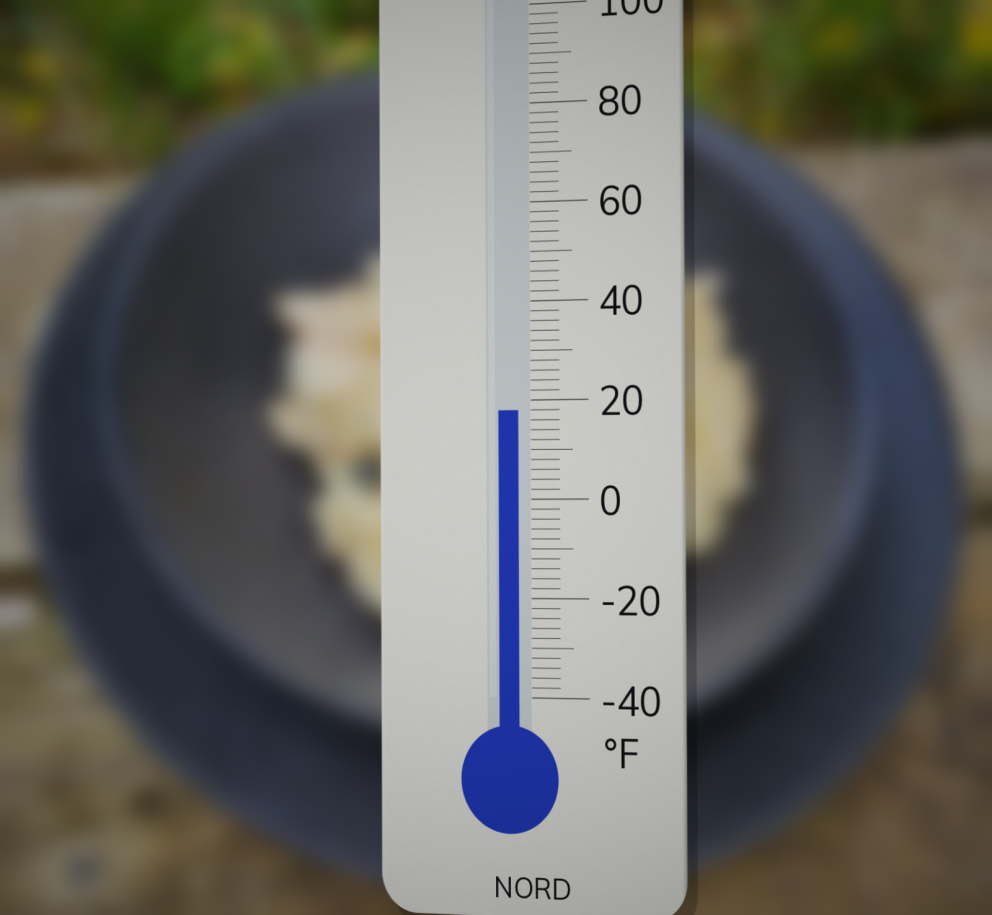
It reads {"value": 18, "unit": "°F"}
